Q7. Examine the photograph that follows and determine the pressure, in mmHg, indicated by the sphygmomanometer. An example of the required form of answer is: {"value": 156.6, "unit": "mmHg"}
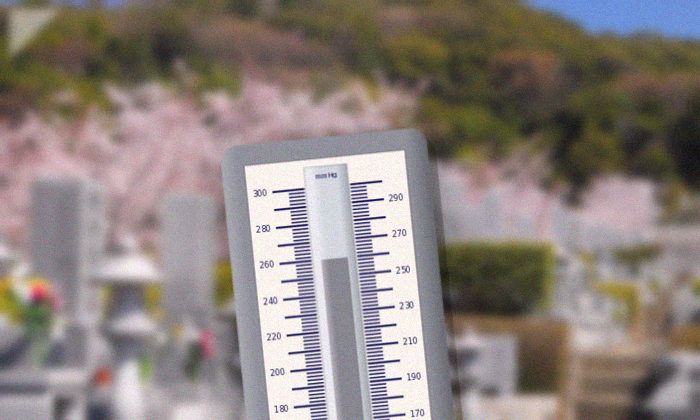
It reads {"value": 260, "unit": "mmHg"}
